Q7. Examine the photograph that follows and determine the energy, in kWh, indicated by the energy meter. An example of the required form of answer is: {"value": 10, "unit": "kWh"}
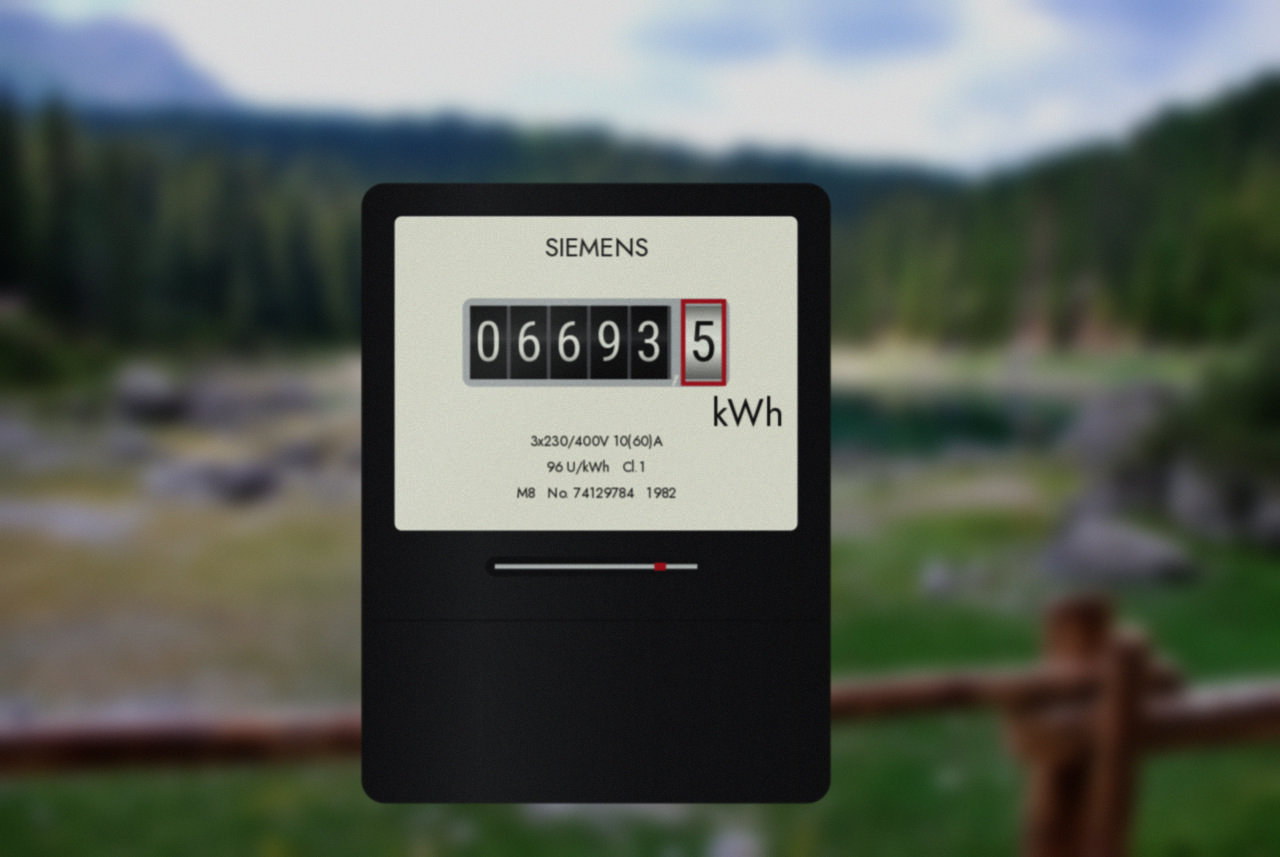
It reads {"value": 6693.5, "unit": "kWh"}
